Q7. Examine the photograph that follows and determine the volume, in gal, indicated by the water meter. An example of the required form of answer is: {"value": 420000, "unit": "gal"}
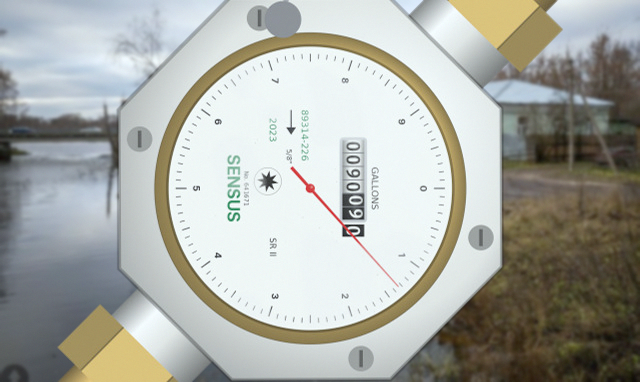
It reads {"value": 90091.3, "unit": "gal"}
